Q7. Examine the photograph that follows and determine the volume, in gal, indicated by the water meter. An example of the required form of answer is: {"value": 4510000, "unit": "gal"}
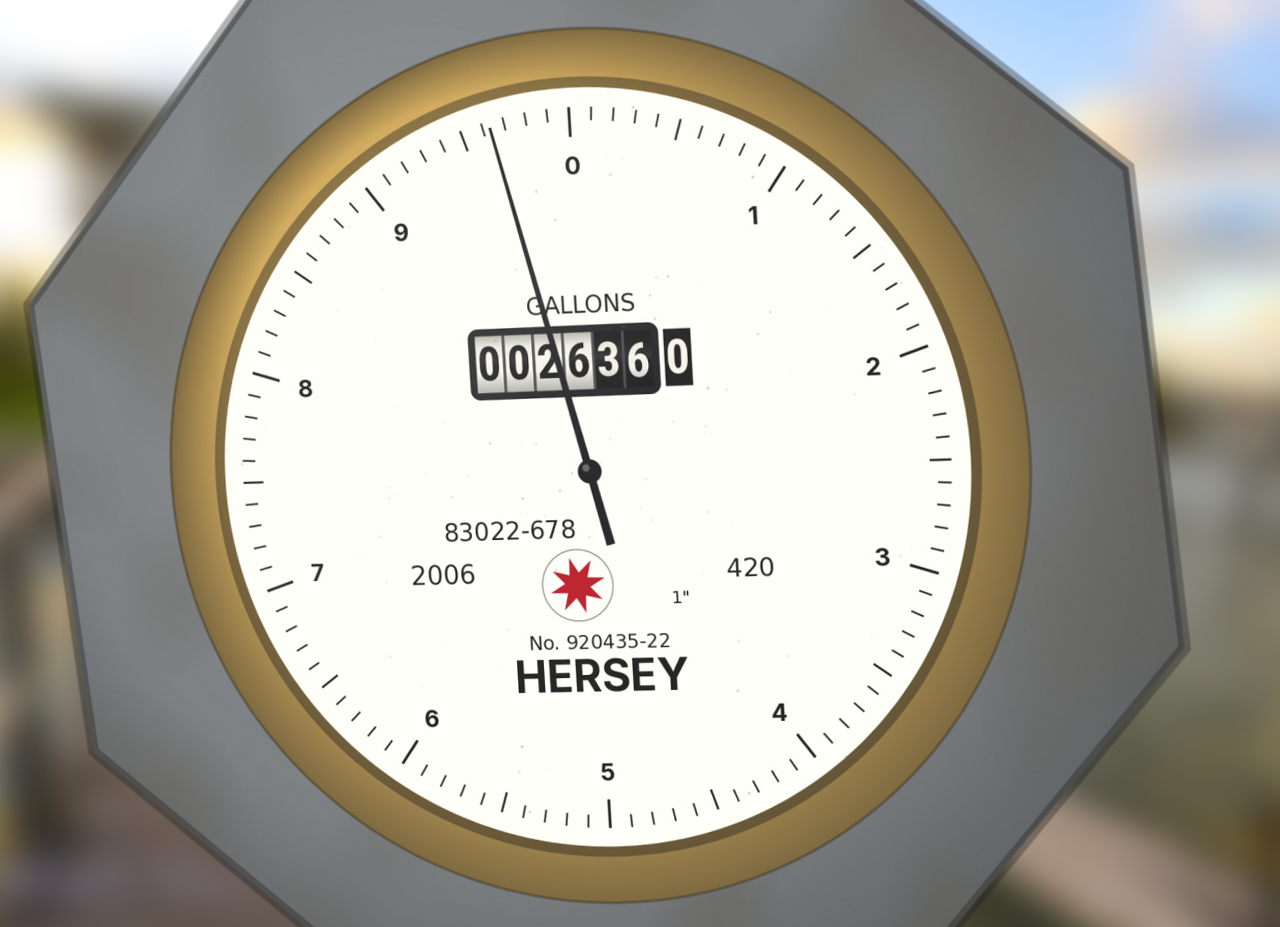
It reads {"value": 26359.6, "unit": "gal"}
